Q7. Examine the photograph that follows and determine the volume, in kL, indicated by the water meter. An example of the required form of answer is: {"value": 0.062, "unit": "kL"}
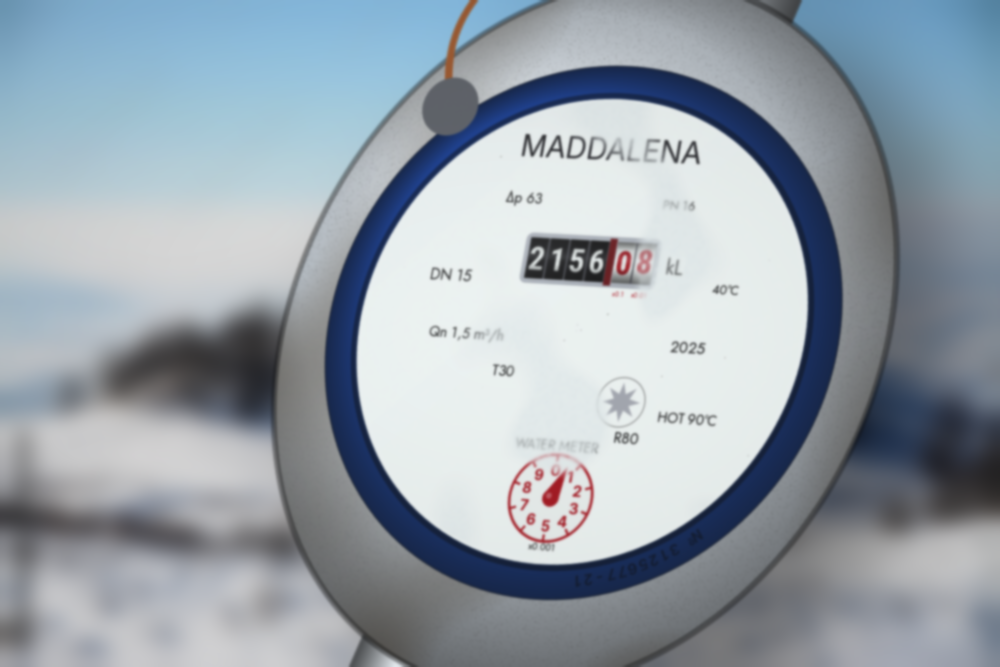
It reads {"value": 2156.080, "unit": "kL"}
